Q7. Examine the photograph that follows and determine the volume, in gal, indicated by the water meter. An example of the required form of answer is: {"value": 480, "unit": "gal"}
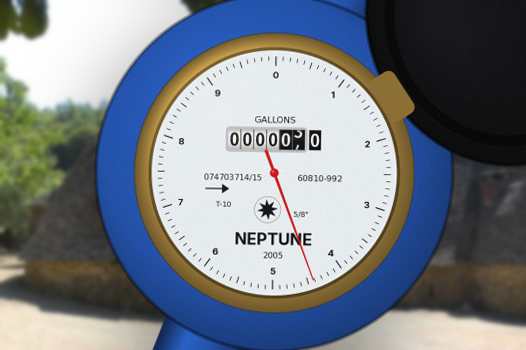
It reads {"value": 34.4, "unit": "gal"}
